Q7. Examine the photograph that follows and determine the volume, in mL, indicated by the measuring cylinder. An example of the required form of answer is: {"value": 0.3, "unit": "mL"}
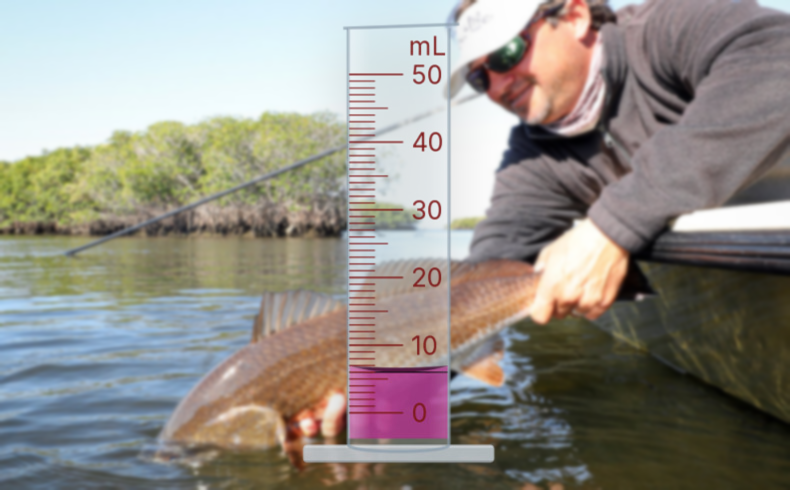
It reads {"value": 6, "unit": "mL"}
